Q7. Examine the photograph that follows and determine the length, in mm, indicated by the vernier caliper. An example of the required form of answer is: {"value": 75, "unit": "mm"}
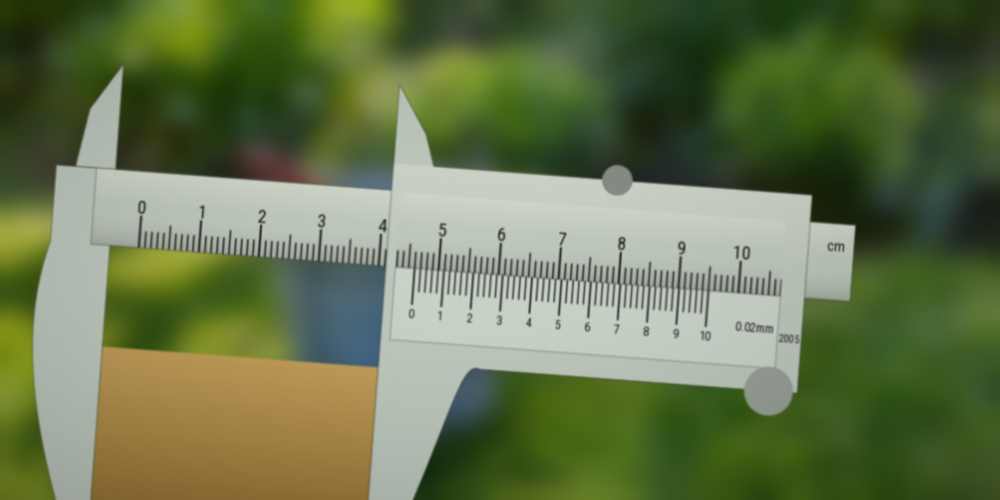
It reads {"value": 46.0, "unit": "mm"}
